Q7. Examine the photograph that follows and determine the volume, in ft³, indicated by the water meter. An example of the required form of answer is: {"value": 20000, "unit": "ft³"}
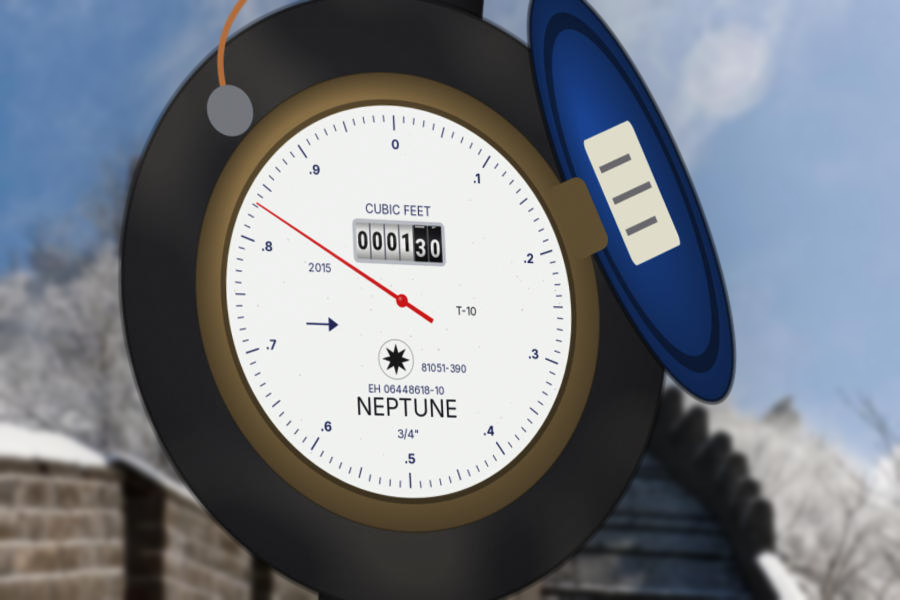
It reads {"value": 129.83, "unit": "ft³"}
